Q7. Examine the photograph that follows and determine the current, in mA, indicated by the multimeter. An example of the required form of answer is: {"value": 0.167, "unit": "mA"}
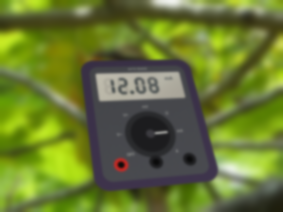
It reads {"value": 12.08, "unit": "mA"}
